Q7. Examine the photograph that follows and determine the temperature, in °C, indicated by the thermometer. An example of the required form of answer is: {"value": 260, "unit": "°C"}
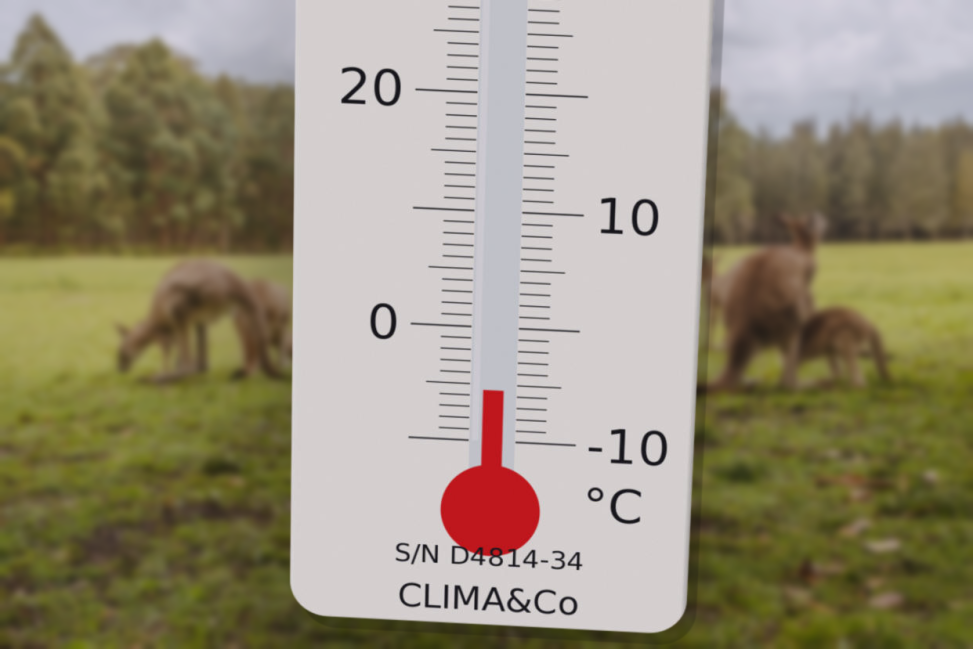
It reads {"value": -5.5, "unit": "°C"}
